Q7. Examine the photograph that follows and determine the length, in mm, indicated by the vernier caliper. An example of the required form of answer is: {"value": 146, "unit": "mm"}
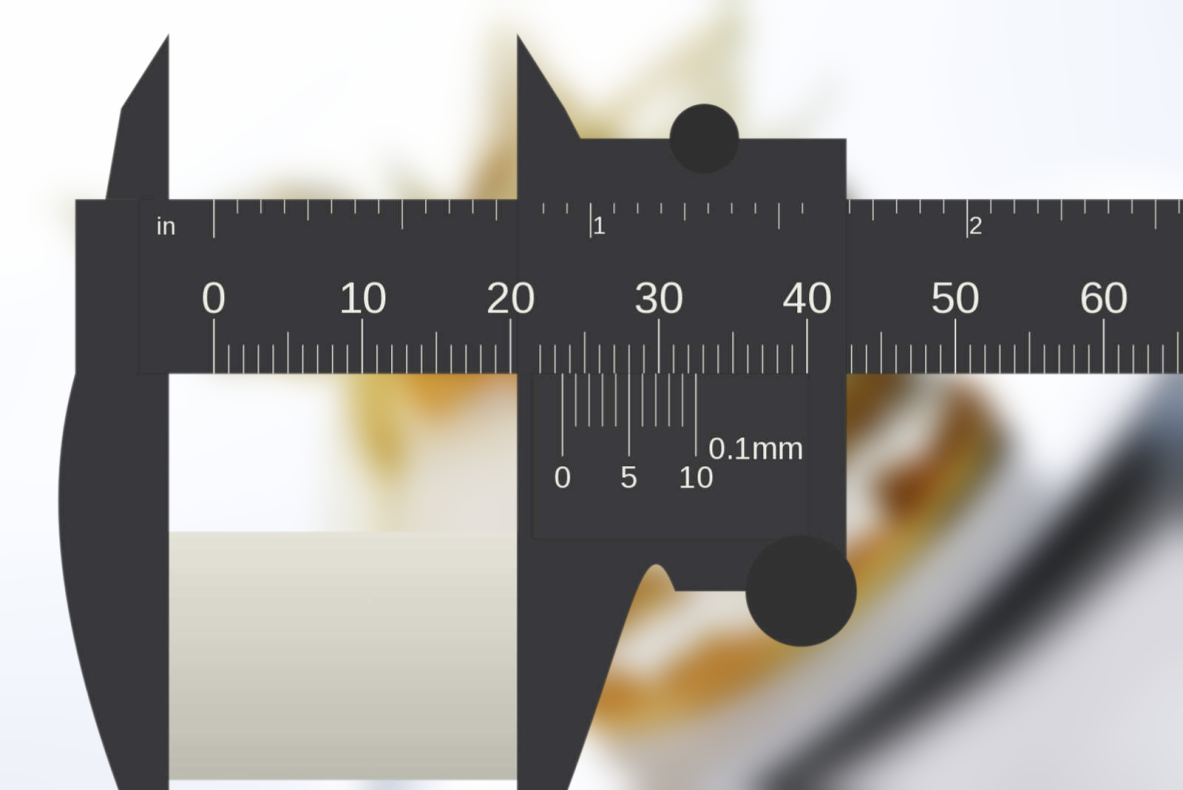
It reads {"value": 23.5, "unit": "mm"}
